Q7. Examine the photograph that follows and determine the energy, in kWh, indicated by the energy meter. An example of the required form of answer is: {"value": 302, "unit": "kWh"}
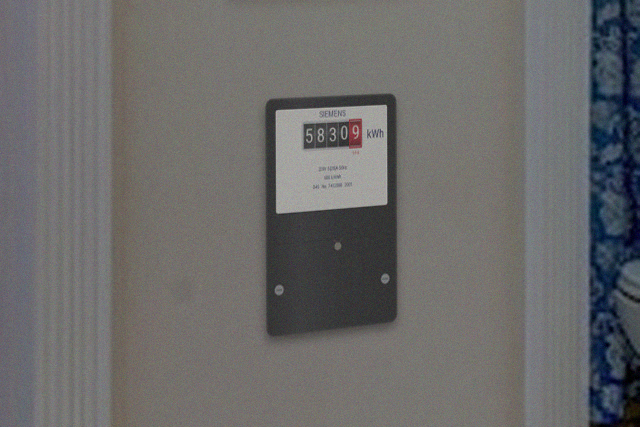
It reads {"value": 5830.9, "unit": "kWh"}
